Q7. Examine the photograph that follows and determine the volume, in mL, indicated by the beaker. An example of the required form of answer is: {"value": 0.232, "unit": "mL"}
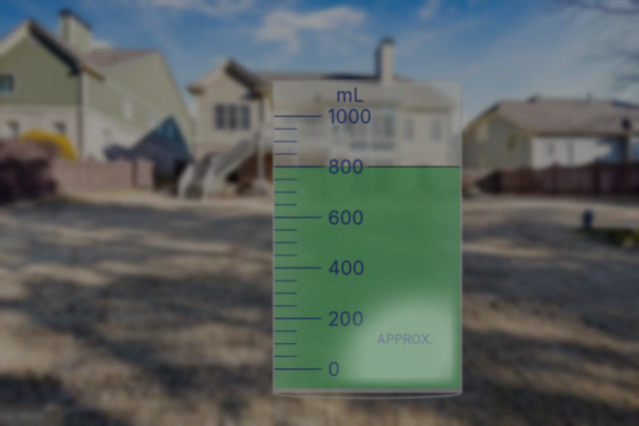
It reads {"value": 800, "unit": "mL"}
